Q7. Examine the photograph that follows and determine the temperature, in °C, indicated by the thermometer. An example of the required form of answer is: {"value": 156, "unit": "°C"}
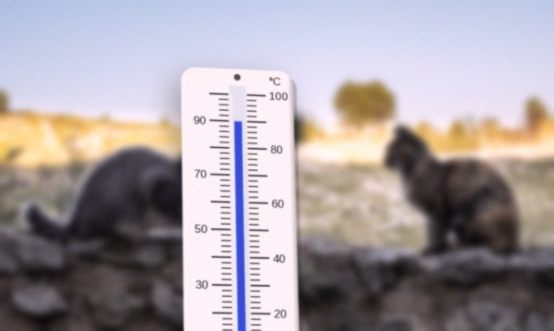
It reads {"value": 90, "unit": "°C"}
